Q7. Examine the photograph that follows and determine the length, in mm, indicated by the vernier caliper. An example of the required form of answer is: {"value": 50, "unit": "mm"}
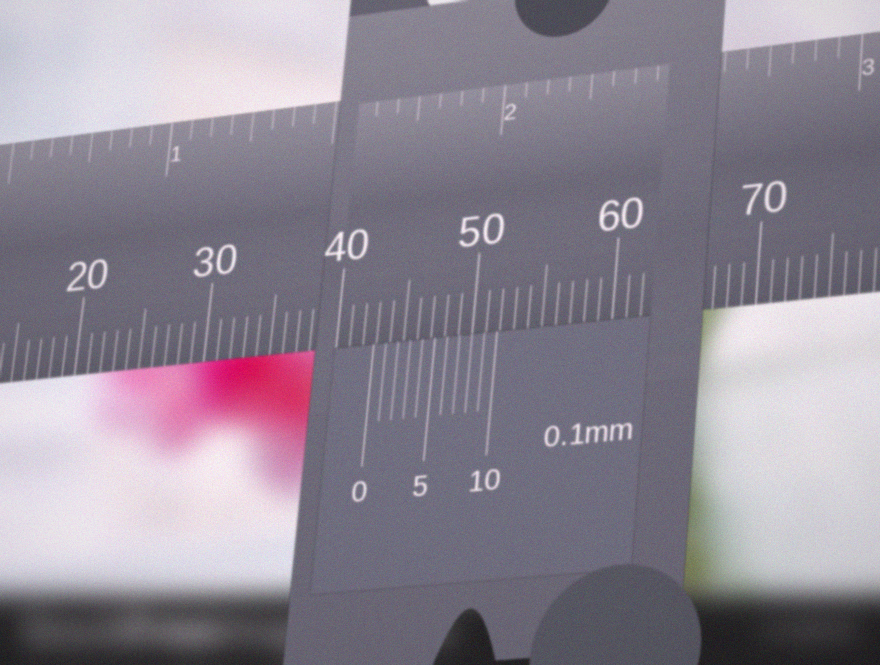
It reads {"value": 42.8, "unit": "mm"}
